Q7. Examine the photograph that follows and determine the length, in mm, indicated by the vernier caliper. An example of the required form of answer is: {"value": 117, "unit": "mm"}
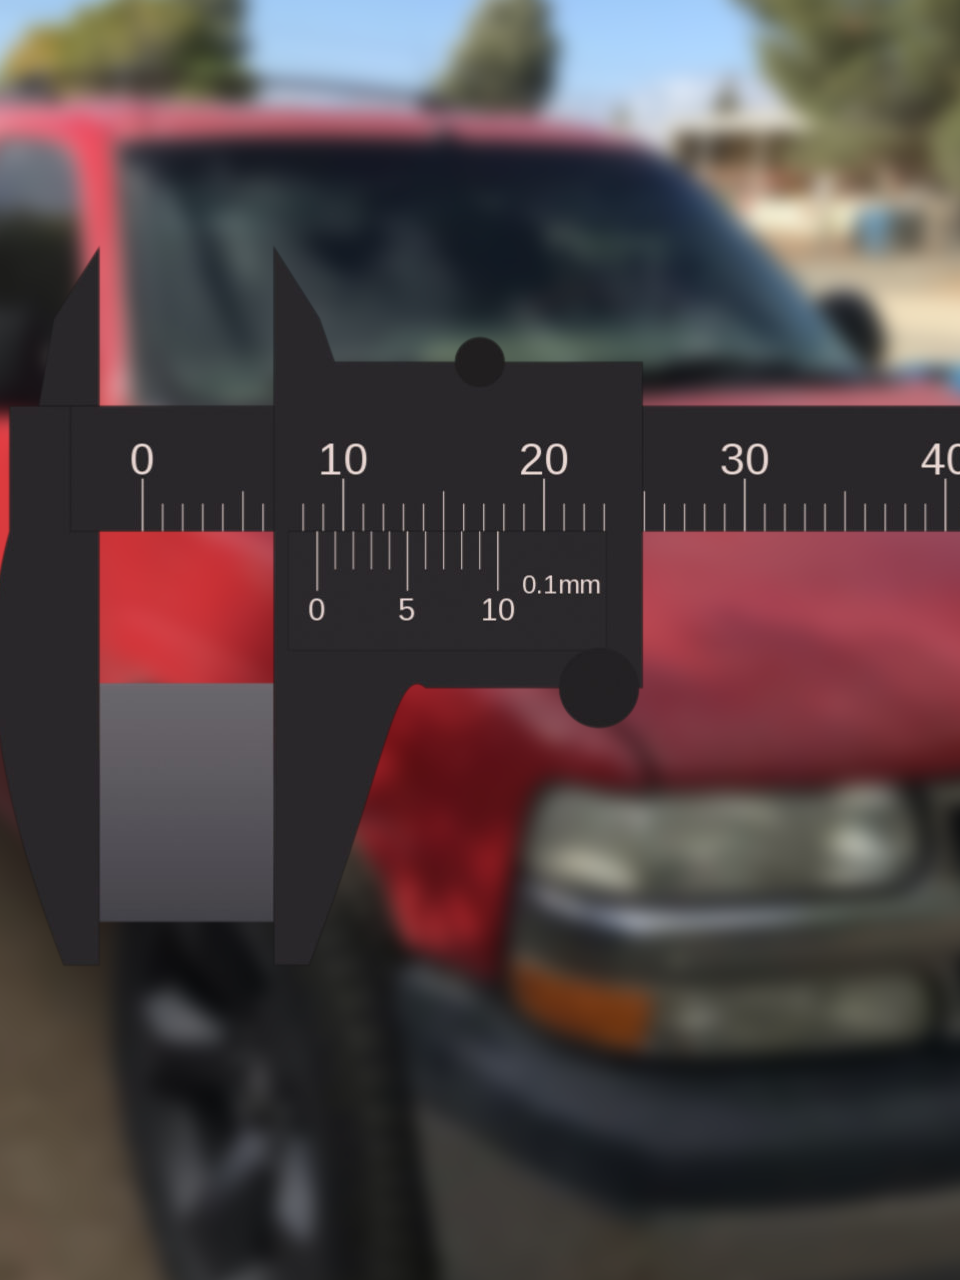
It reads {"value": 8.7, "unit": "mm"}
